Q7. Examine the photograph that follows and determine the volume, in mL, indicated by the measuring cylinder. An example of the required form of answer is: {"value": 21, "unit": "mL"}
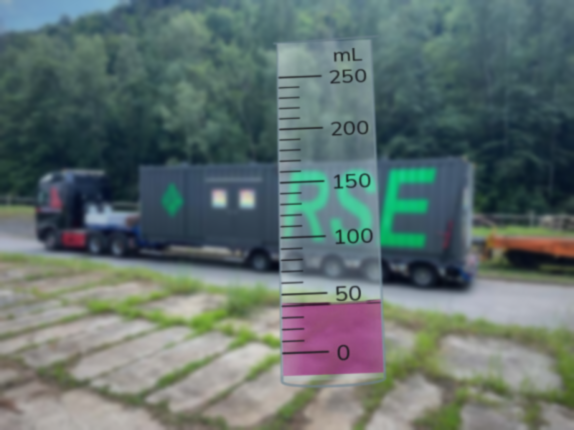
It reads {"value": 40, "unit": "mL"}
